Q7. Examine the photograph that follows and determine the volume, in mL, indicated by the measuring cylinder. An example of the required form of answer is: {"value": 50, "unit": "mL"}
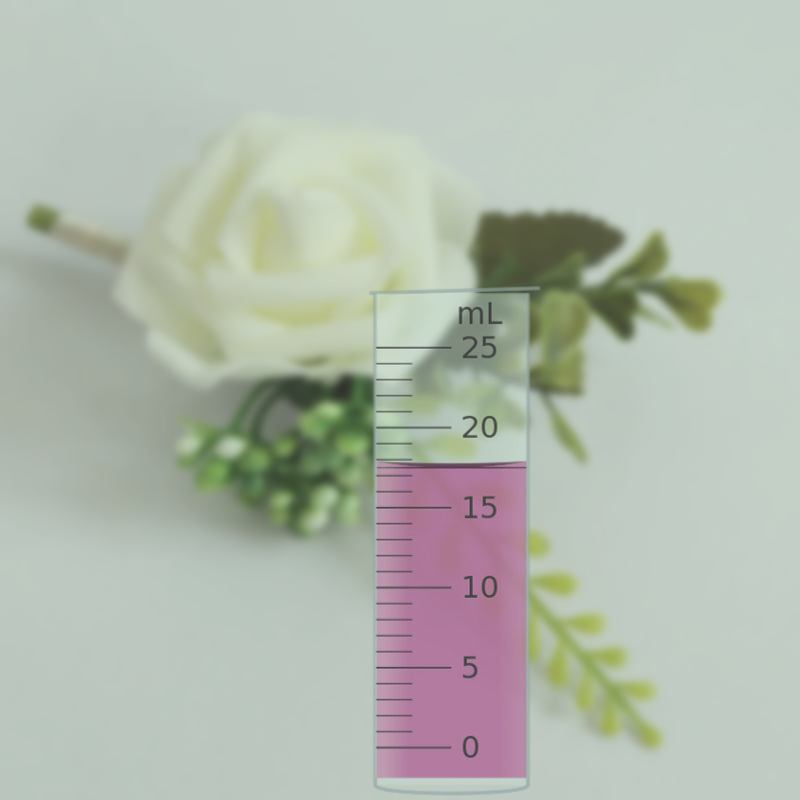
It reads {"value": 17.5, "unit": "mL"}
